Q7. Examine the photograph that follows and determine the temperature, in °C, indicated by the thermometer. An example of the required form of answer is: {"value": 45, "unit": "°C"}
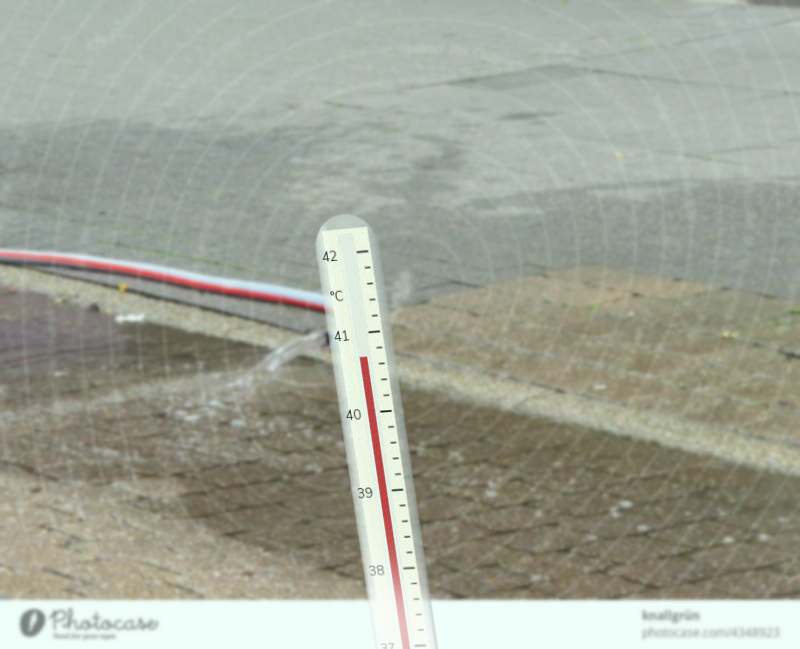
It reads {"value": 40.7, "unit": "°C"}
